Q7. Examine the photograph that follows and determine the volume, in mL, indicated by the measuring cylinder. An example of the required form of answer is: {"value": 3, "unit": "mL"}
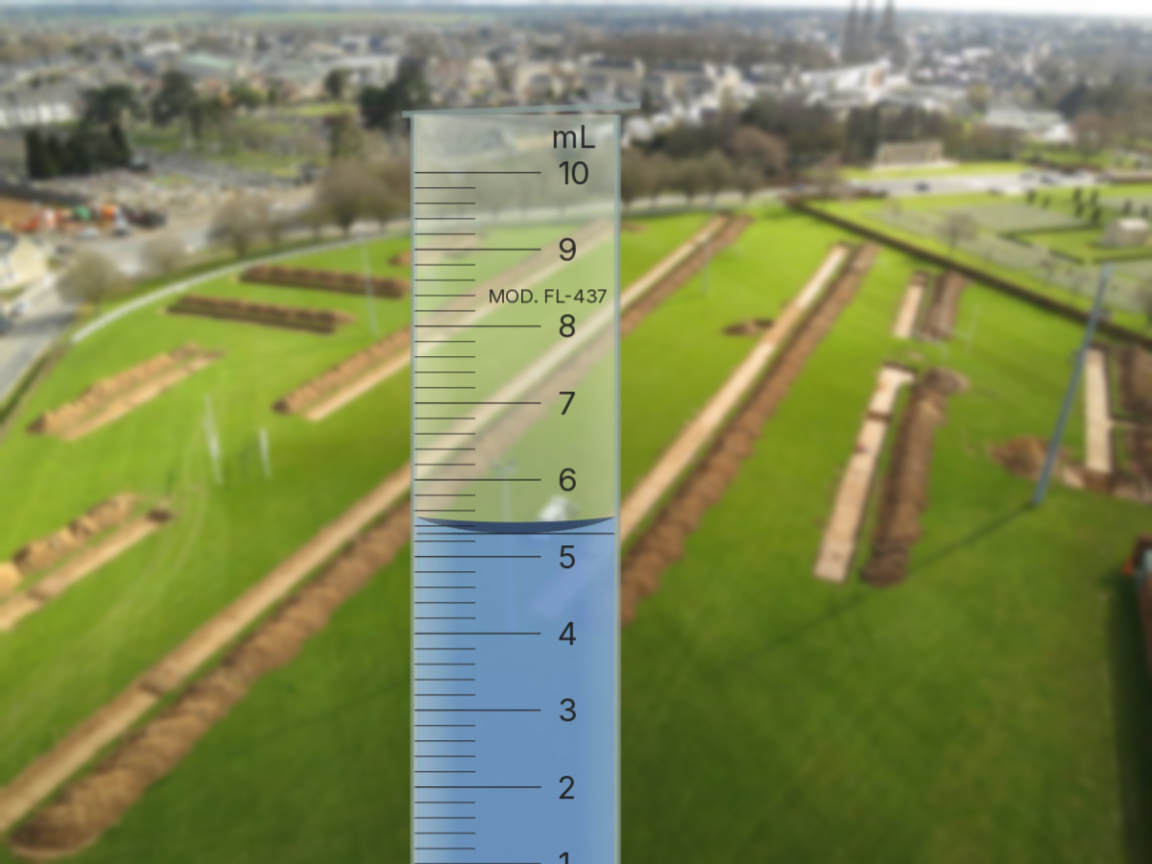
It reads {"value": 5.3, "unit": "mL"}
